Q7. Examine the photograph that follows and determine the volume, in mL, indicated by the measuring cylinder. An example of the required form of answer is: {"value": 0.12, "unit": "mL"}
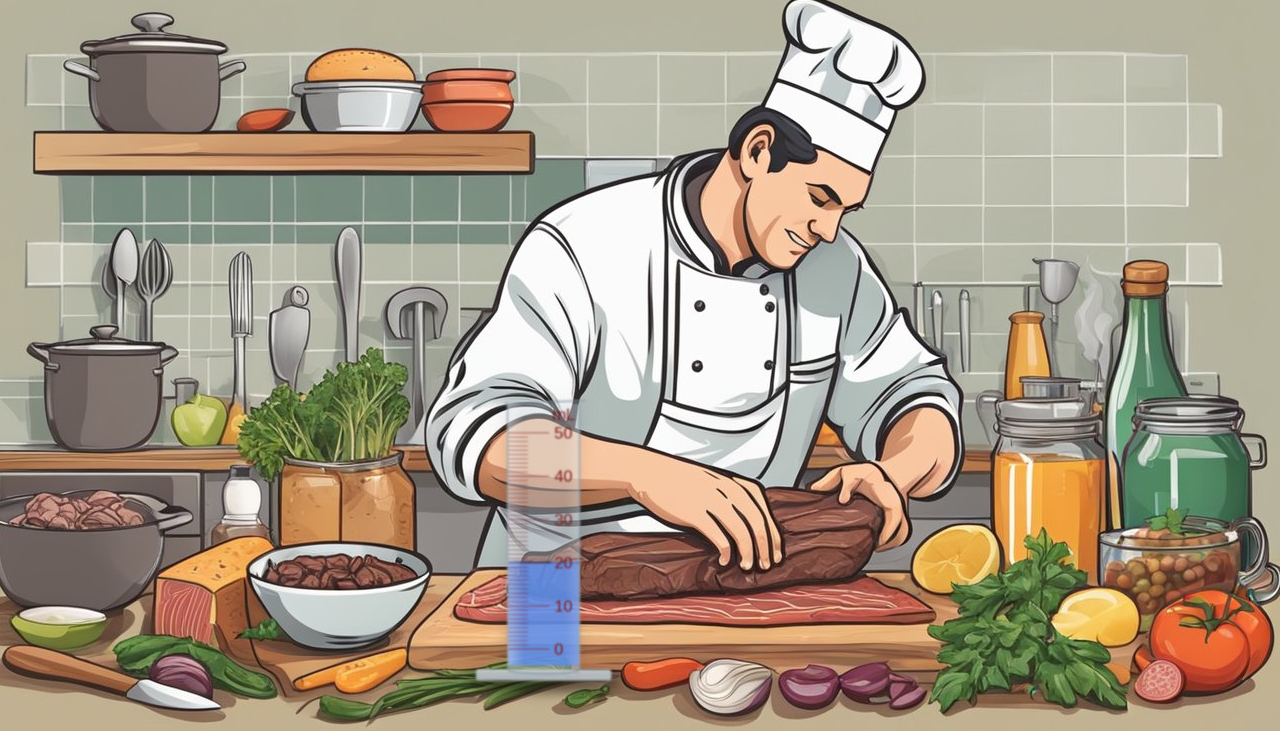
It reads {"value": 20, "unit": "mL"}
